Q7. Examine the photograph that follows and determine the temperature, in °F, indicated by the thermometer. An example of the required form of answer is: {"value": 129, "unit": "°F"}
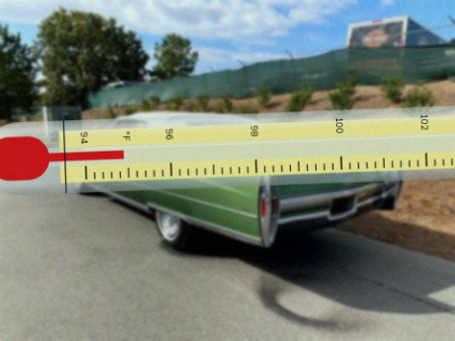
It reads {"value": 94.9, "unit": "°F"}
